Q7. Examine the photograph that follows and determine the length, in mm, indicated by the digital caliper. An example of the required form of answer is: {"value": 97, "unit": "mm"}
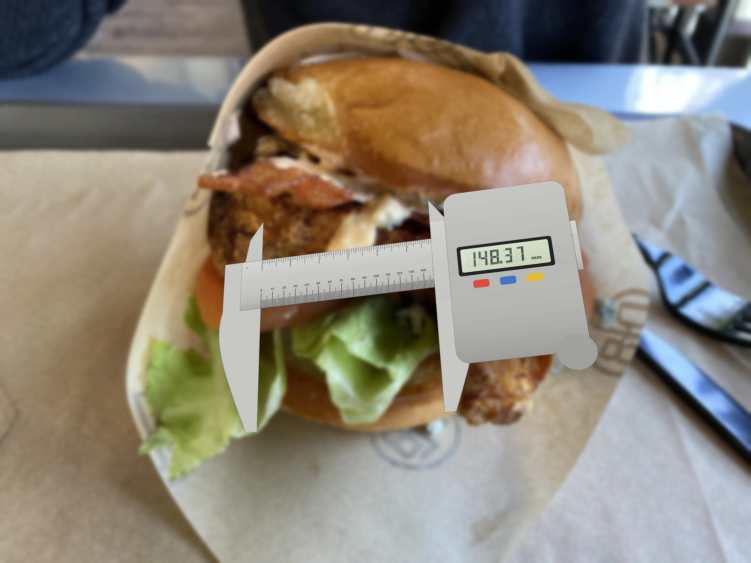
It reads {"value": 148.37, "unit": "mm"}
